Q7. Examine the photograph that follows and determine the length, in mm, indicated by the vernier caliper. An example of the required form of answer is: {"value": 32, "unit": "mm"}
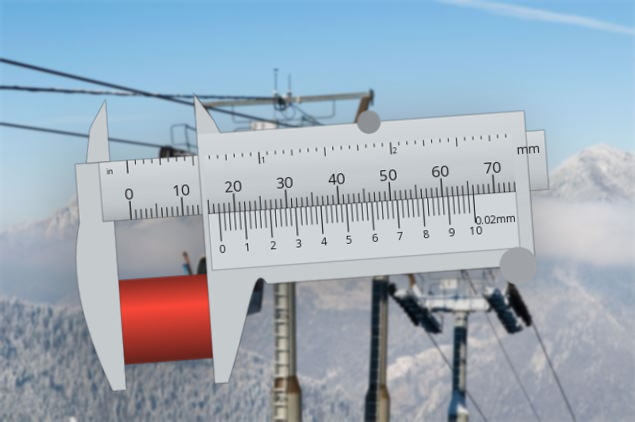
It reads {"value": 17.0, "unit": "mm"}
